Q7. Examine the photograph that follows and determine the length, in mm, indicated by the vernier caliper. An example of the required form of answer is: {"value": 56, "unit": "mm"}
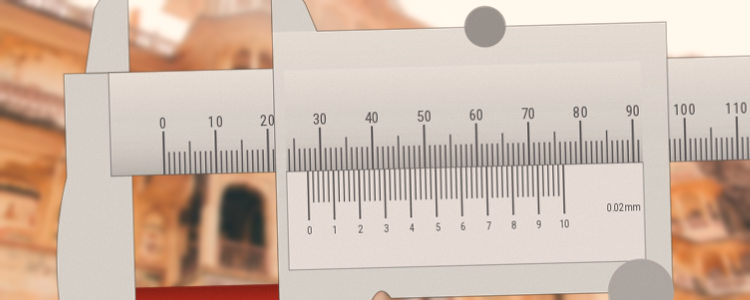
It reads {"value": 27.5, "unit": "mm"}
